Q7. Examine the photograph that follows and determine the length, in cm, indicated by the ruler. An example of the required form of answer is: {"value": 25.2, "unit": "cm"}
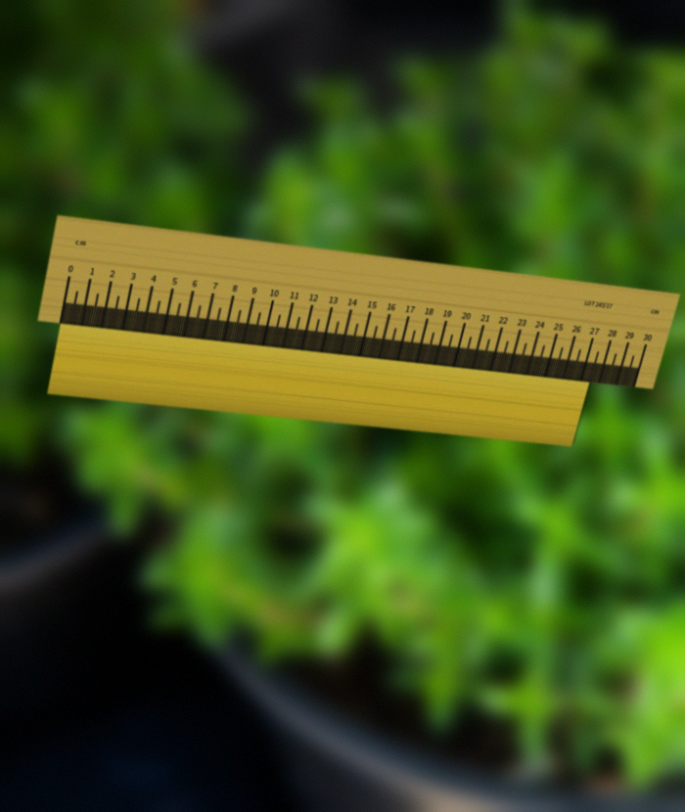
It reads {"value": 27.5, "unit": "cm"}
